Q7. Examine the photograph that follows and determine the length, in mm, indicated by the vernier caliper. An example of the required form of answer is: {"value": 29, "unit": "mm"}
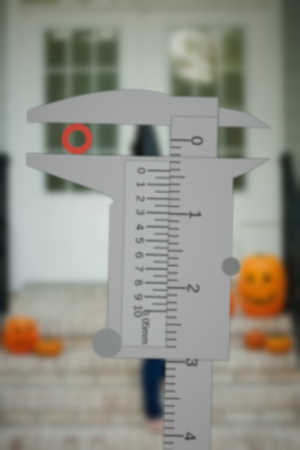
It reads {"value": 4.2, "unit": "mm"}
